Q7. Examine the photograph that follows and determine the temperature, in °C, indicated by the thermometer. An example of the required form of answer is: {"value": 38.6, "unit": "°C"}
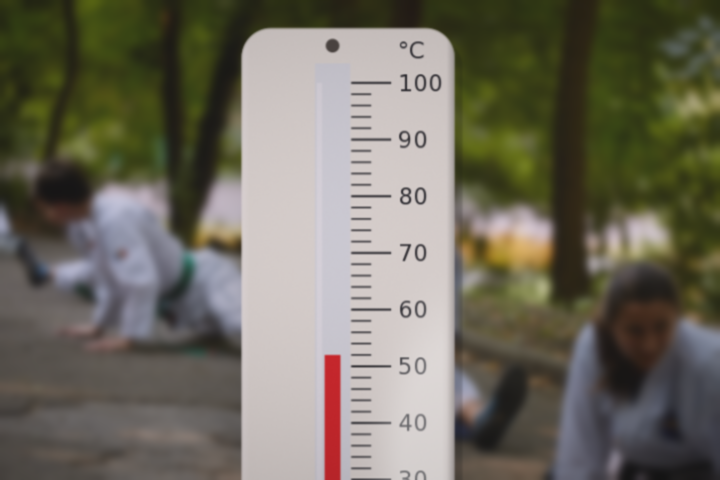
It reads {"value": 52, "unit": "°C"}
